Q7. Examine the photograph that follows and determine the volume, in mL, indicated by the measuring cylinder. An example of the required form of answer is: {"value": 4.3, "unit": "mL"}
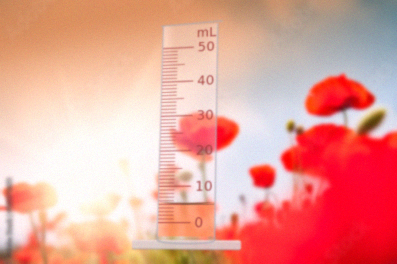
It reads {"value": 5, "unit": "mL"}
